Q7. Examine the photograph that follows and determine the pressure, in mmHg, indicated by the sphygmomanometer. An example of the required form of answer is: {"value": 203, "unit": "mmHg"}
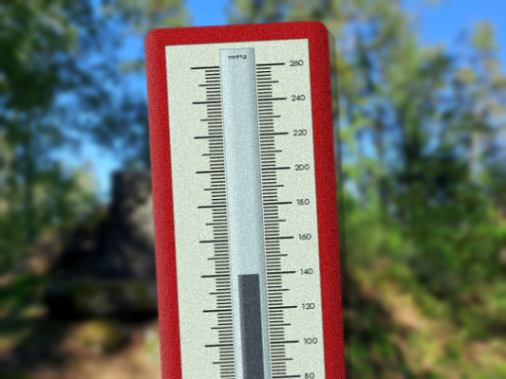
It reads {"value": 140, "unit": "mmHg"}
